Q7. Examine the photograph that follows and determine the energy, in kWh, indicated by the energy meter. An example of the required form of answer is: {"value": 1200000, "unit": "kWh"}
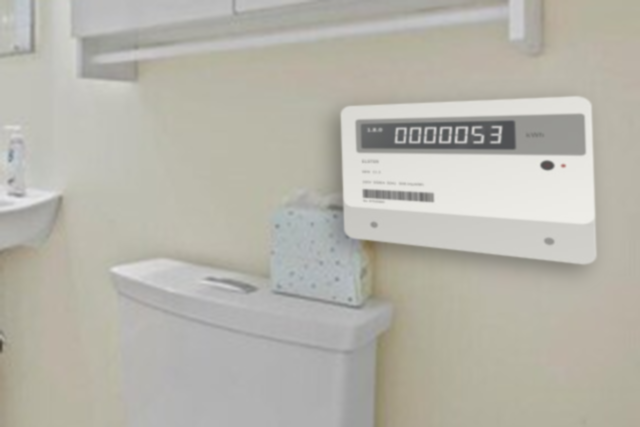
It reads {"value": 53, "unit": "kWh"}
